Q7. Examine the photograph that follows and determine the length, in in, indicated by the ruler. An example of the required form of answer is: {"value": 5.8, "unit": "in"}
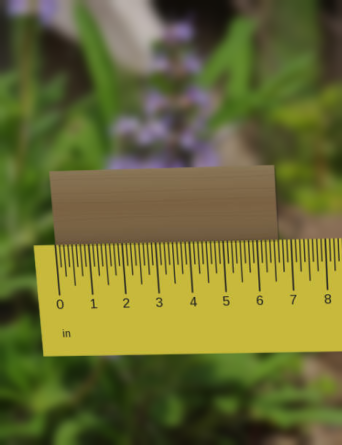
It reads {"value": 6.625, "unit": "in"}
